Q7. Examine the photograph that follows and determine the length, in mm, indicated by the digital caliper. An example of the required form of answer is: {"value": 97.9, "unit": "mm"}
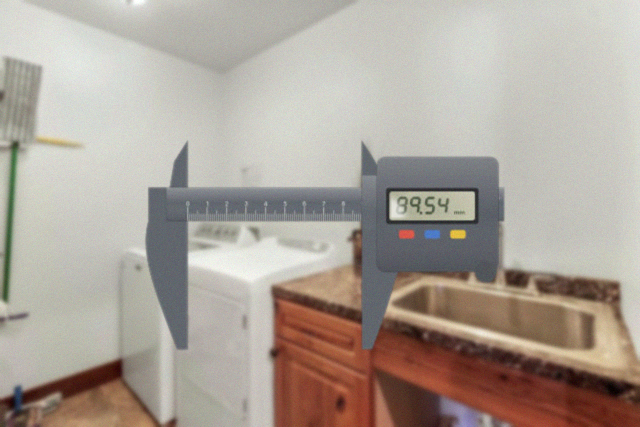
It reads {"value": 89.54, "unit": "mm"}
